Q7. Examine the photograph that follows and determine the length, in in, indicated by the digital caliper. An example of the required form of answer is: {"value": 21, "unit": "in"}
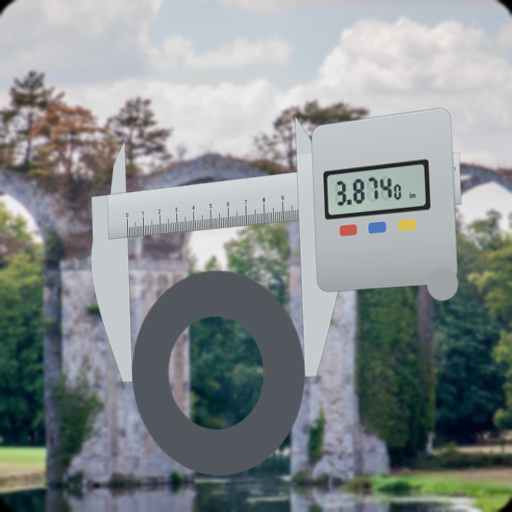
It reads {"value": 3.8740, "unit": "in"}
